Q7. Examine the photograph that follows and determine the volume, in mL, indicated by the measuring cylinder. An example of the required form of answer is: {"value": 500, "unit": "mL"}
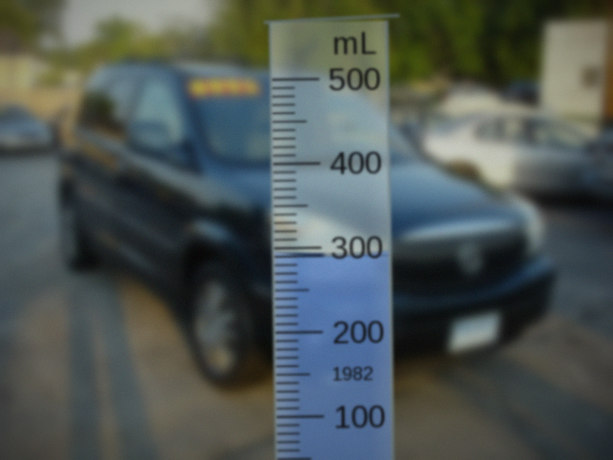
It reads {"value": 290, "unit": "mL"}
